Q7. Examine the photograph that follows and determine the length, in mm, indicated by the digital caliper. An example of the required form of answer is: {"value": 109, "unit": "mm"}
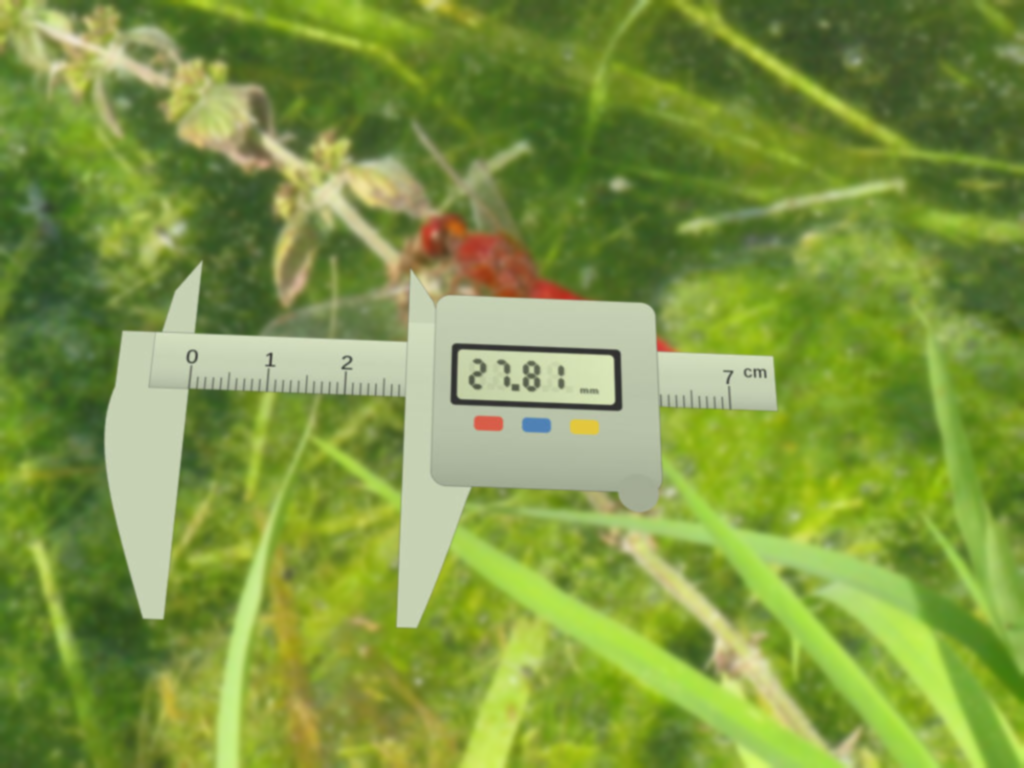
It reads {"value": 27.81, "unit": "mm"}
